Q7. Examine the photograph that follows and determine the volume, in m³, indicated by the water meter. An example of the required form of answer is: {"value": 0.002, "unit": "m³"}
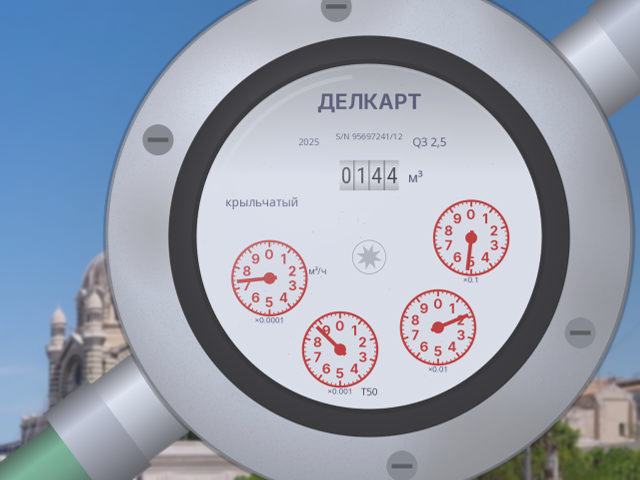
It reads {"value": 144.5187, "unit": "m³"}
